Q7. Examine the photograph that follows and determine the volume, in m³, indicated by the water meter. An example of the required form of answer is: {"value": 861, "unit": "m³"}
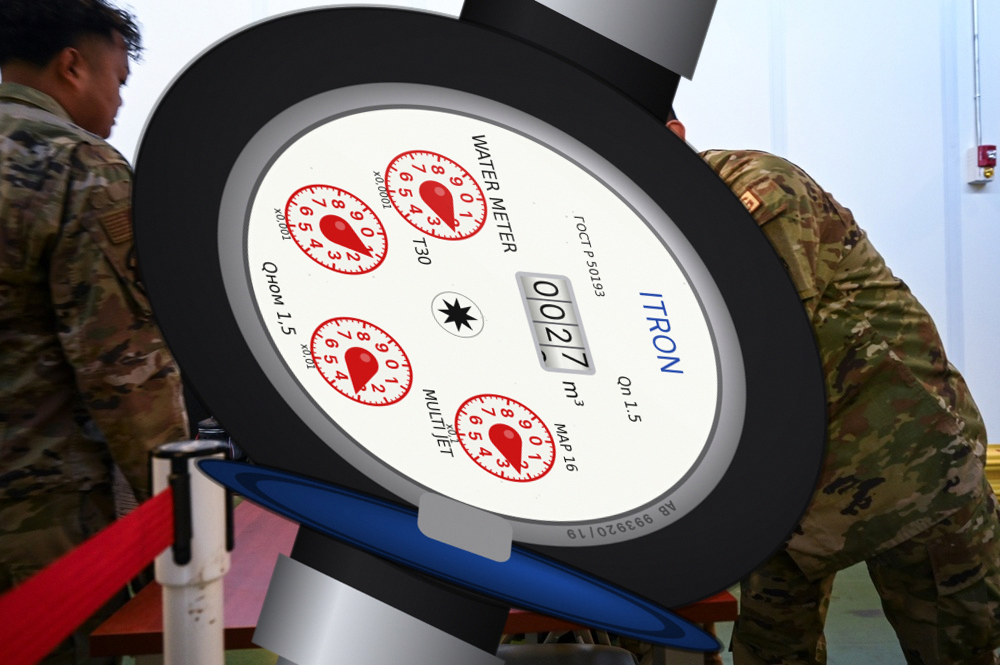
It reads {"value": 27.2312, "unit": "m³"}
